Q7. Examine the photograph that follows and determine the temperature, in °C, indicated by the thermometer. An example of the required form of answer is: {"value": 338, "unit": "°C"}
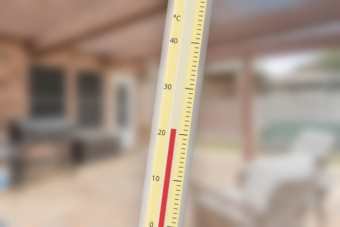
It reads {"value": 21, "unit": "°C"}
